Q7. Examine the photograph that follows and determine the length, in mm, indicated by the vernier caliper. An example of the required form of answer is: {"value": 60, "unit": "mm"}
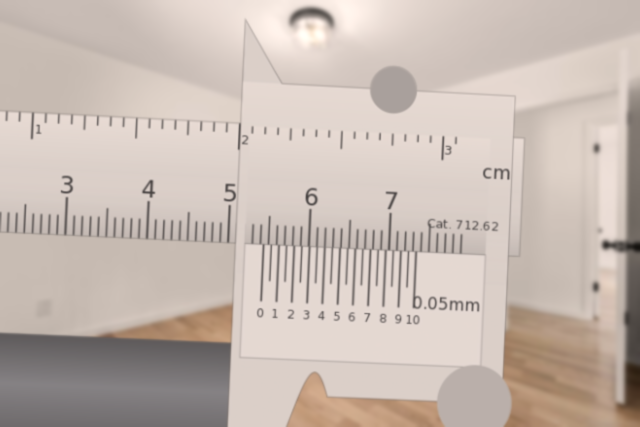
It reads {"value": 54.4, "unit": "mm"}
